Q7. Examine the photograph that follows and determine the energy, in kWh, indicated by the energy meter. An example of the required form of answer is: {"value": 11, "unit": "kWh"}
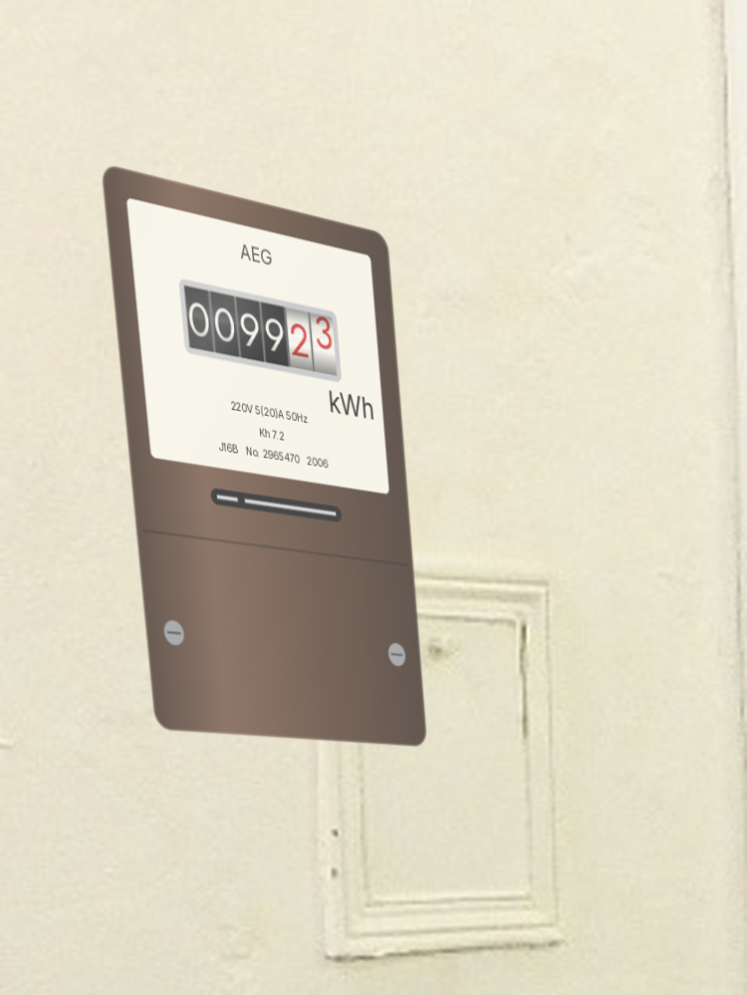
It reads {"value": 99.23, "unit": "kWh"}
